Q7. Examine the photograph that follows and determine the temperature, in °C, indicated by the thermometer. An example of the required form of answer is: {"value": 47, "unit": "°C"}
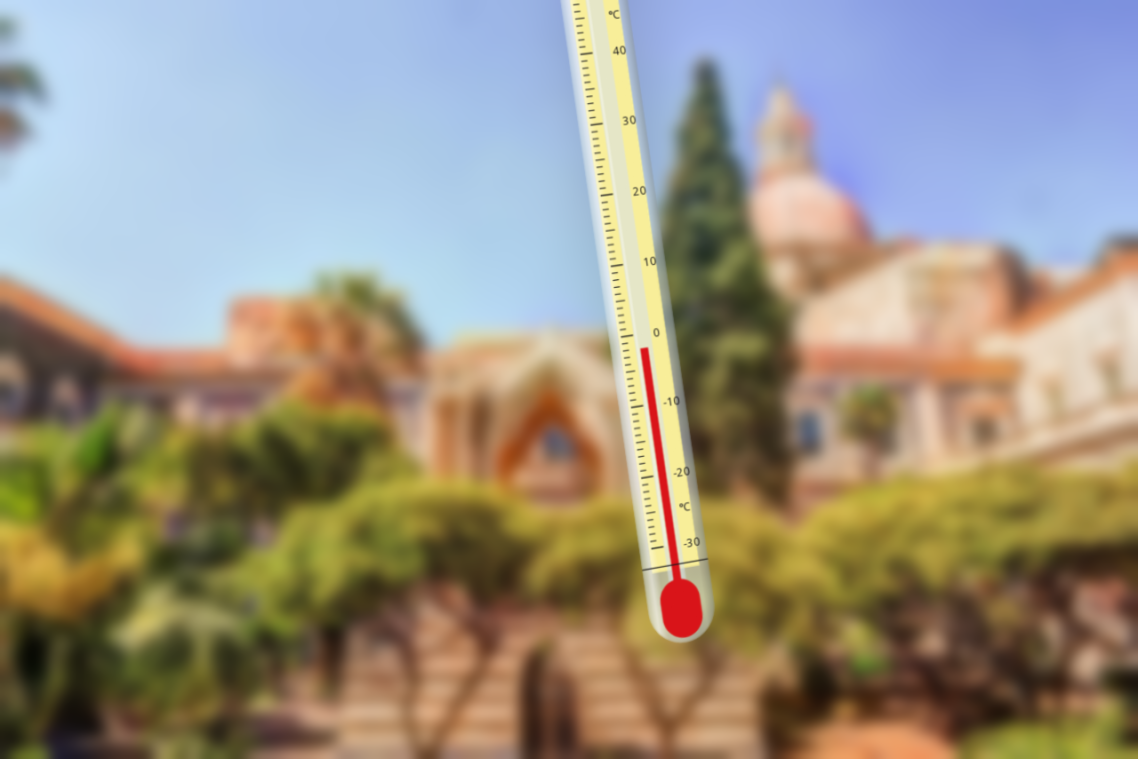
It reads {"value": -2, "unit": "°C"}
